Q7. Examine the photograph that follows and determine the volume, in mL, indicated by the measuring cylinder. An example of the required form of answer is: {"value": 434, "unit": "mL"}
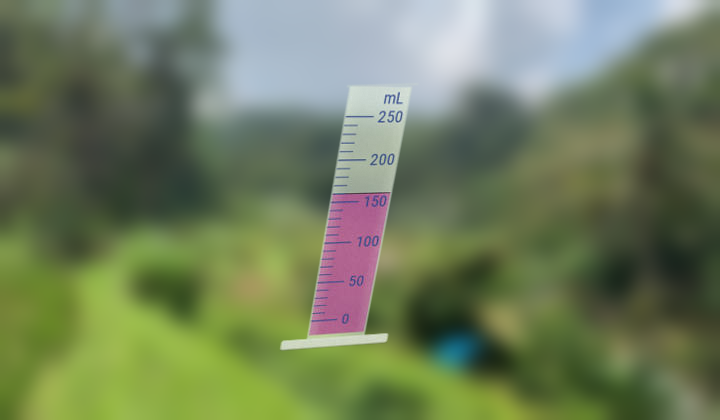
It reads {"value": 160, "unit": "mL"}
